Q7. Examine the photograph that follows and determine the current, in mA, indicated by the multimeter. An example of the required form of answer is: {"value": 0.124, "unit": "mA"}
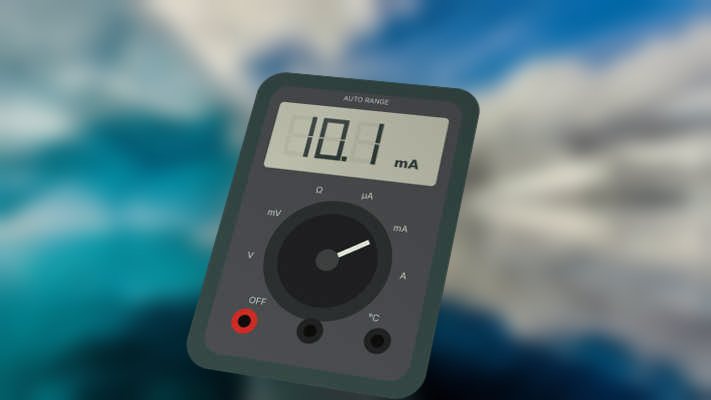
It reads {"value": 10.1, "unit": "mA"}
